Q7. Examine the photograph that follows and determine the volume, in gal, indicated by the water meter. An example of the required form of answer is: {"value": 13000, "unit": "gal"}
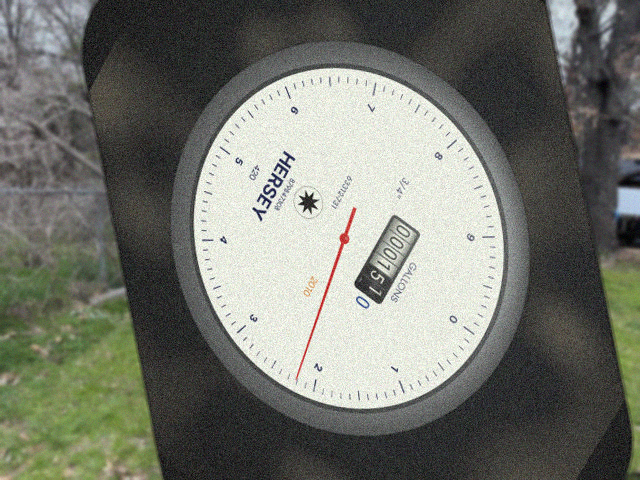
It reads {"value": 1512.2, "unit": "gal"}
